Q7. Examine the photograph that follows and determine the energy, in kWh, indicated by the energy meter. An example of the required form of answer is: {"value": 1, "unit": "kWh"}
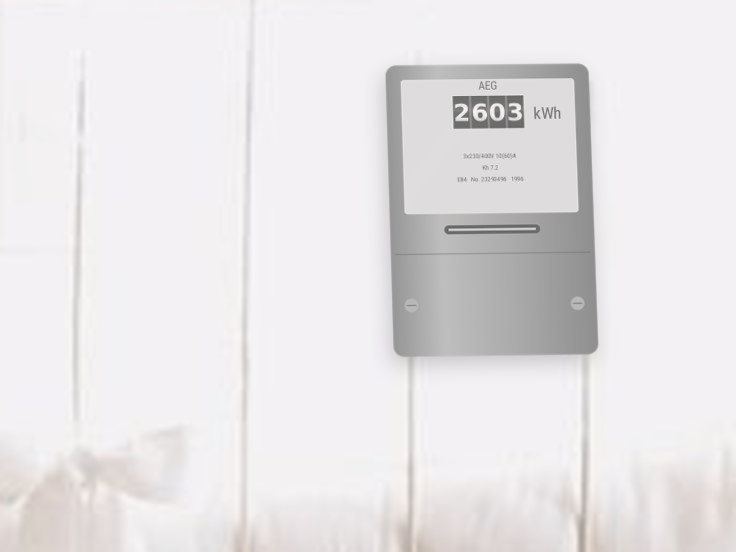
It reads {"value": 2603, "unit": "kWh"}
